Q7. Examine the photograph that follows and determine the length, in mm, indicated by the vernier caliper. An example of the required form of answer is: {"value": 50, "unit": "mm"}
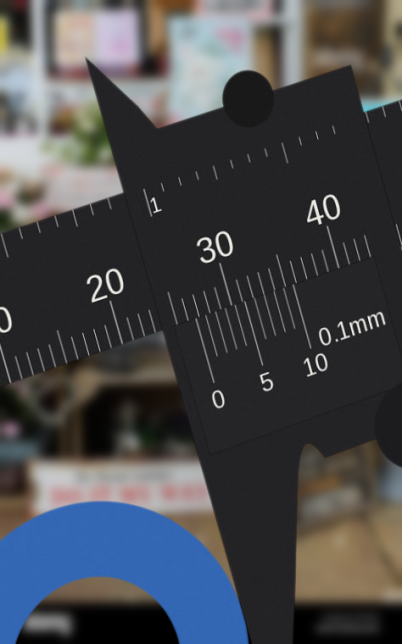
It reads {"value": 26.7, "unit": "mm"}
